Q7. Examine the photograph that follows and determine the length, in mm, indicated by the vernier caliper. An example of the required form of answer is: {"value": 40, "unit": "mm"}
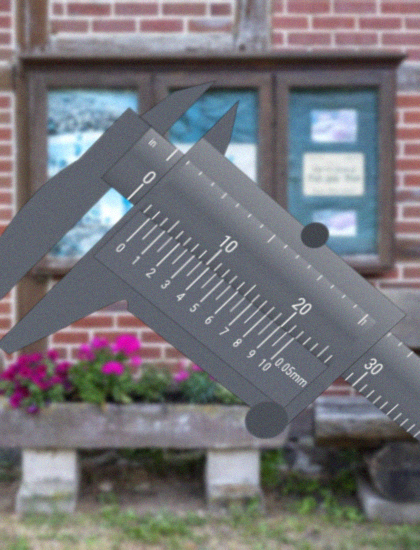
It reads {"value": 2.8, "unit": "mm"}
